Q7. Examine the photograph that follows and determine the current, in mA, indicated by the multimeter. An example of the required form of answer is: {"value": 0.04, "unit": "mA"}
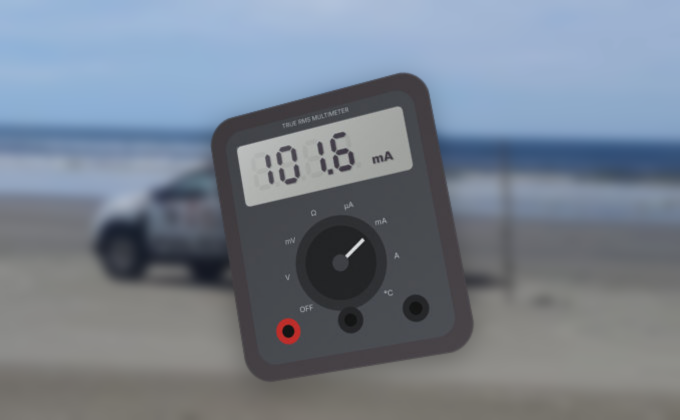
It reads {"value": 101.6, "unit": "mA"}
